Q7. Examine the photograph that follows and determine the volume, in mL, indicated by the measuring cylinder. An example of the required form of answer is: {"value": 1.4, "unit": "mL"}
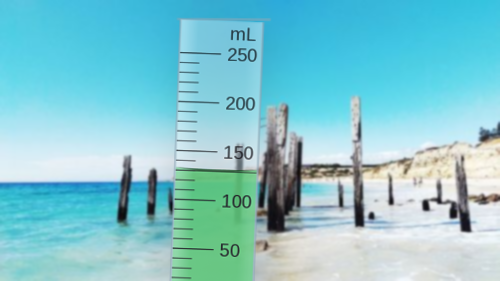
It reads {"value": 130, "unit": "mL"}
